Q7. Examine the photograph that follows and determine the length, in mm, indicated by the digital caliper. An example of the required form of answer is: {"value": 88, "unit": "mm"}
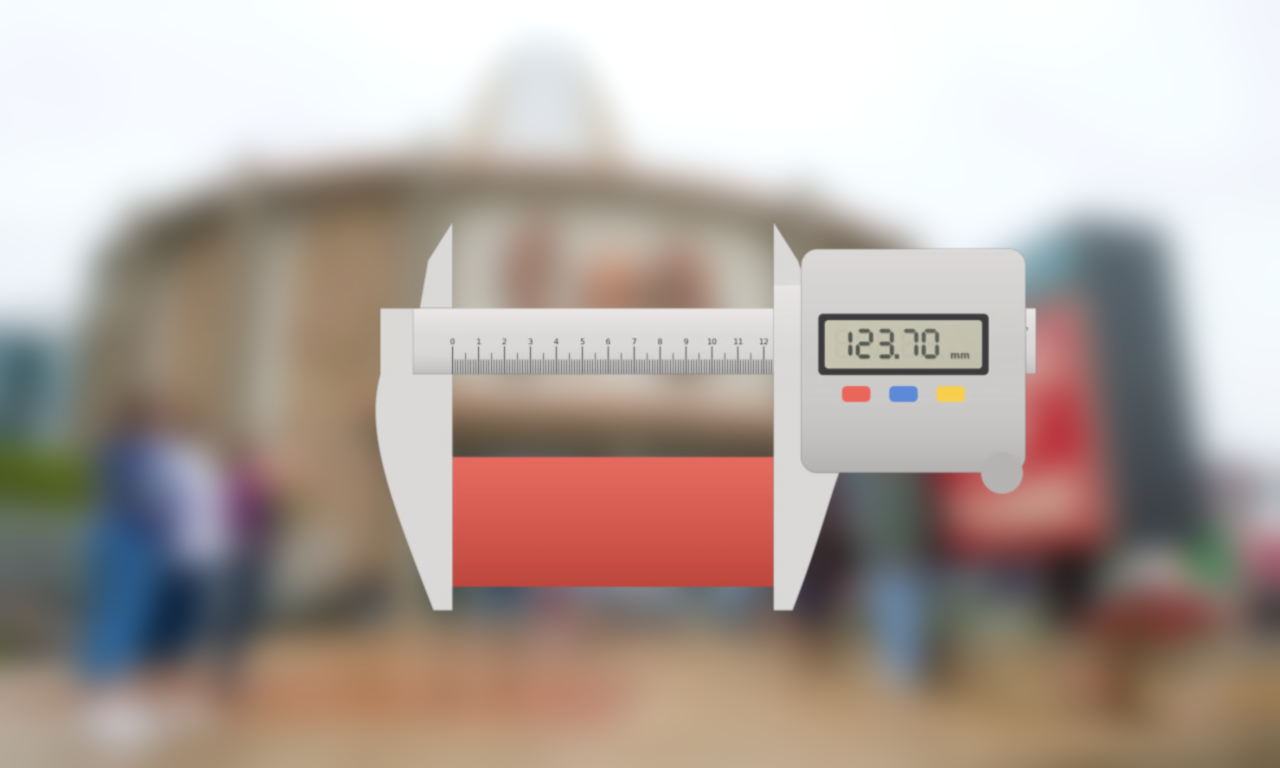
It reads {"value": 123.70, "unit": "mm"}
